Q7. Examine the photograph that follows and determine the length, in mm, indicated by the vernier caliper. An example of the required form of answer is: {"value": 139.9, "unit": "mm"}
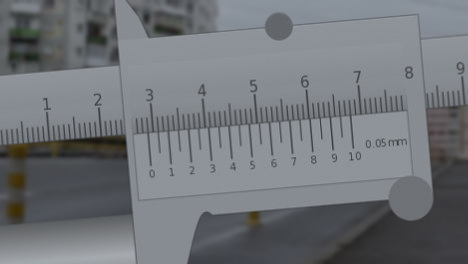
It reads {"value": 29.0, "unit": "mm"}
